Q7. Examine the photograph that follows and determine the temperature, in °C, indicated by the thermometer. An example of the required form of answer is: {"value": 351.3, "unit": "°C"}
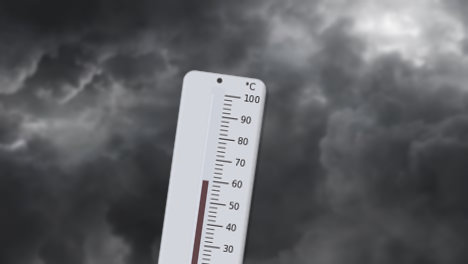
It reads {"value": 60, "unit": "°C"}
